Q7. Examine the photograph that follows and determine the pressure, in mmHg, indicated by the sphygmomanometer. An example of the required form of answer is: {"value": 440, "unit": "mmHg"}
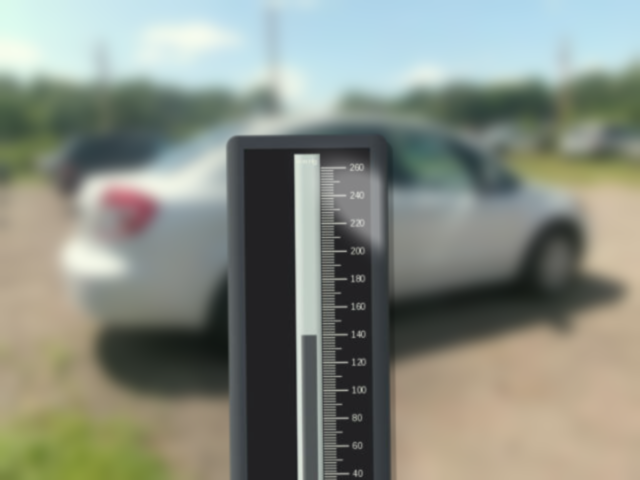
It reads {"value": 140, "unit": "mmHg"}
